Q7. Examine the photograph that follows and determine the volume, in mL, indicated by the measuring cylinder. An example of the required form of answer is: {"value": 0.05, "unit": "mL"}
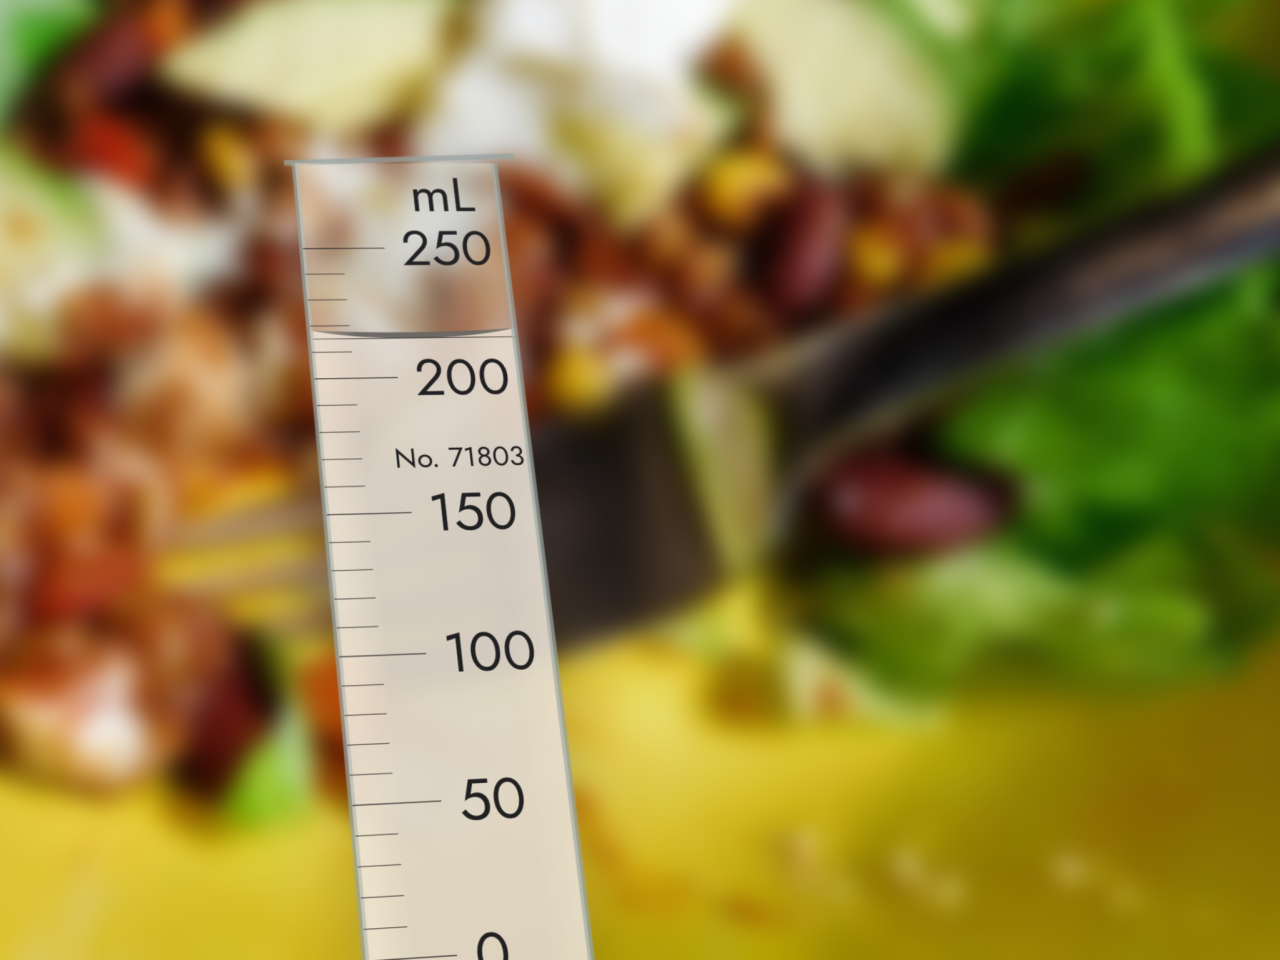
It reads {"value": 215, "unit": "mL"}
